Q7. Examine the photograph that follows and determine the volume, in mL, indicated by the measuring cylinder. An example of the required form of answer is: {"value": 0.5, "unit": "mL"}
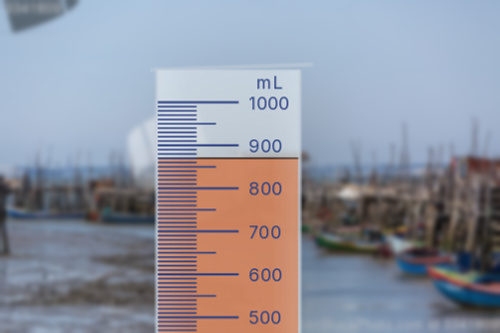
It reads {"value": 870, "unit": "mL"}
